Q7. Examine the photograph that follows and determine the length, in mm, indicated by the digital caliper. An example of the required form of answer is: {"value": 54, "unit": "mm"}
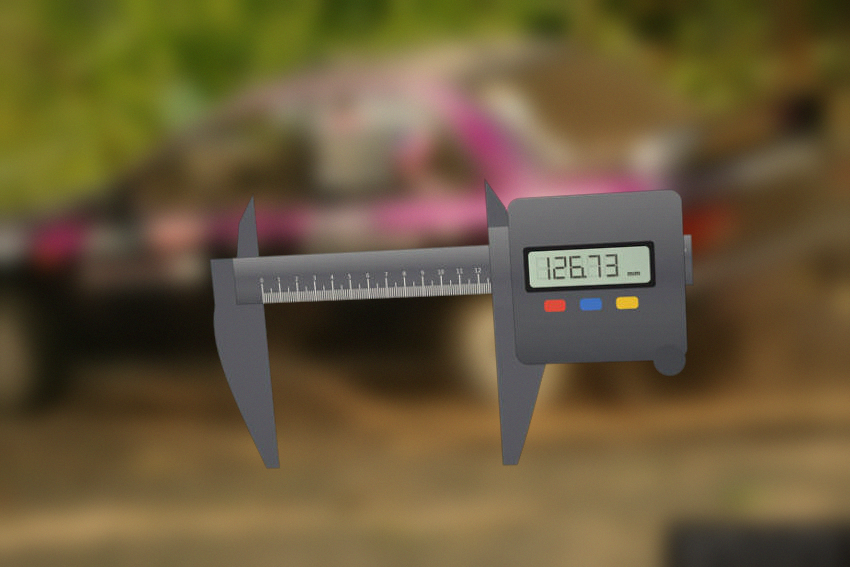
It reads {"value": 126.73, "unit": "mm"}
